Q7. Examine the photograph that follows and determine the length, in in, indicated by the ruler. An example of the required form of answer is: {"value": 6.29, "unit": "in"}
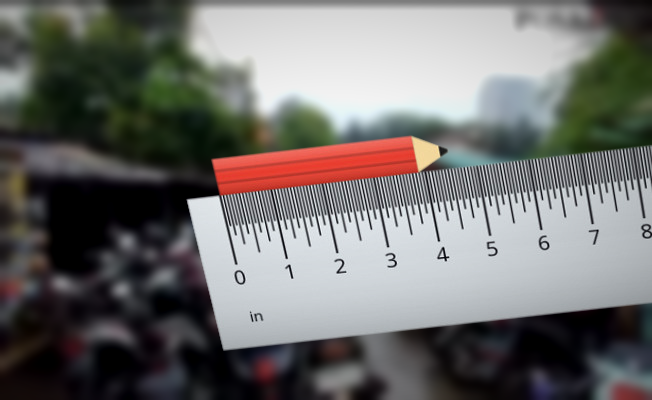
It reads {"value": 4.5, "unit": "in"}
